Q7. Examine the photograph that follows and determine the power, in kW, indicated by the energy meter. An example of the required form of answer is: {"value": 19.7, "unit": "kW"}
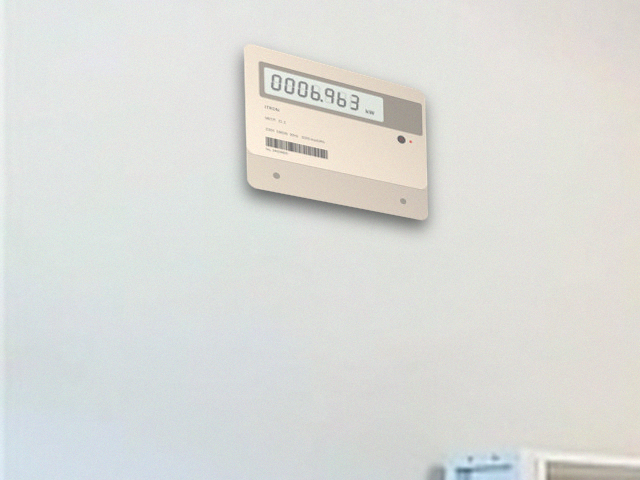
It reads {"value": 6.963, "unit": "kW"}
